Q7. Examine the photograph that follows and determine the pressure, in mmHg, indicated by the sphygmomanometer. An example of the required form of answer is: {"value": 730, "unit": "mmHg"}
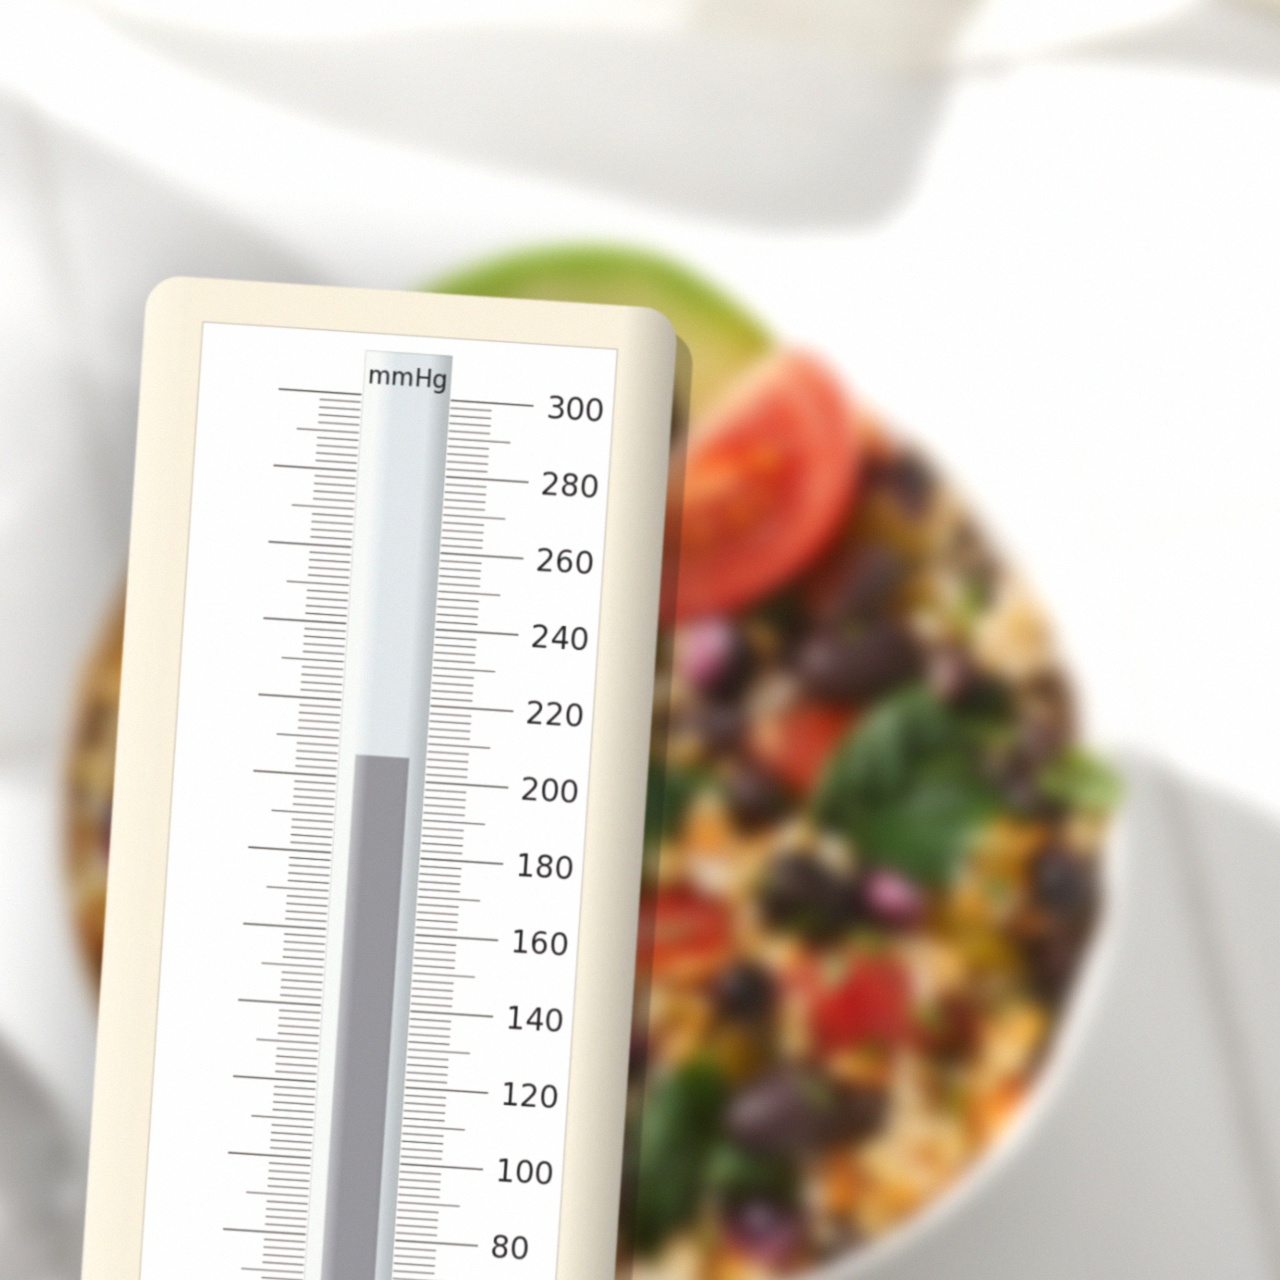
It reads {"value": 206, "unit": "mmHg"}
